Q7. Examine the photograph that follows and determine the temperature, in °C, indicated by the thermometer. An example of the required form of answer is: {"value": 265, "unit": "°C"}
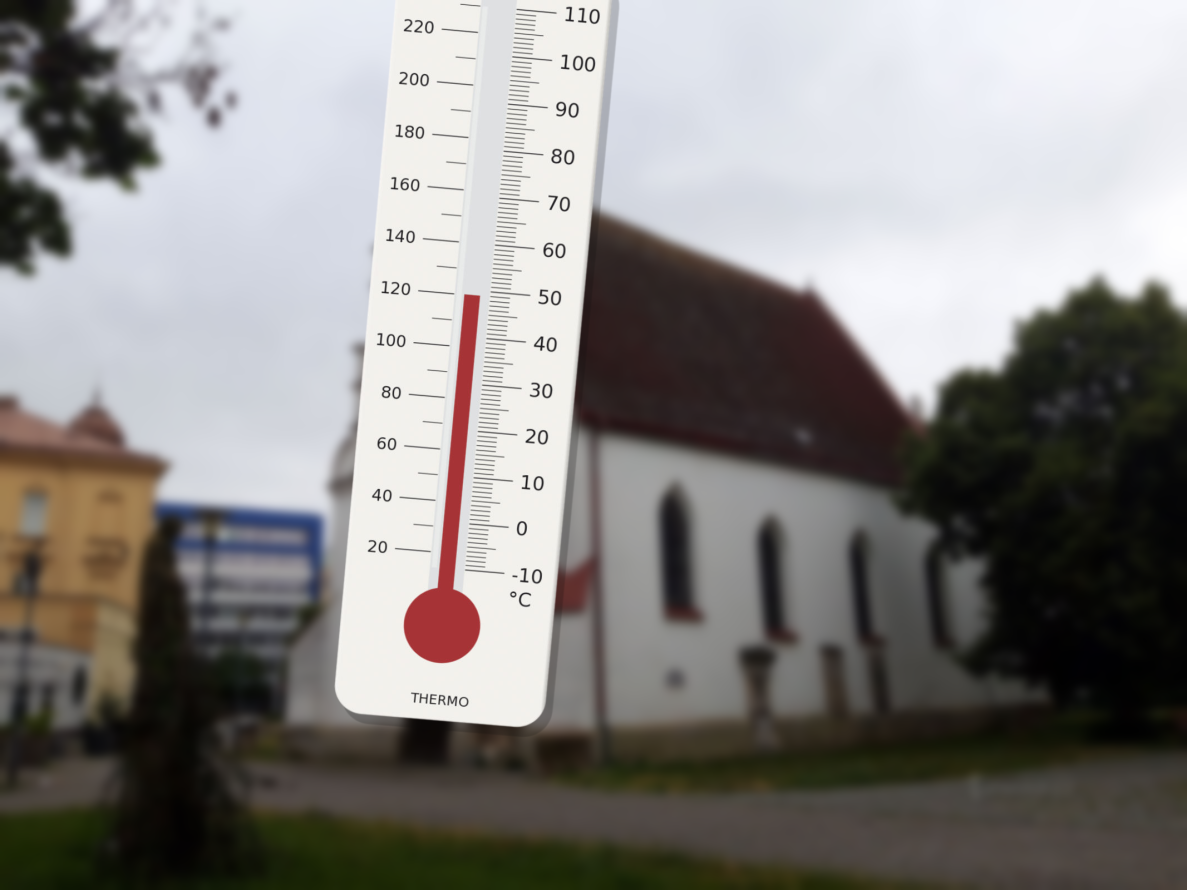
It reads {"value": 49, "unit": "°C"}
